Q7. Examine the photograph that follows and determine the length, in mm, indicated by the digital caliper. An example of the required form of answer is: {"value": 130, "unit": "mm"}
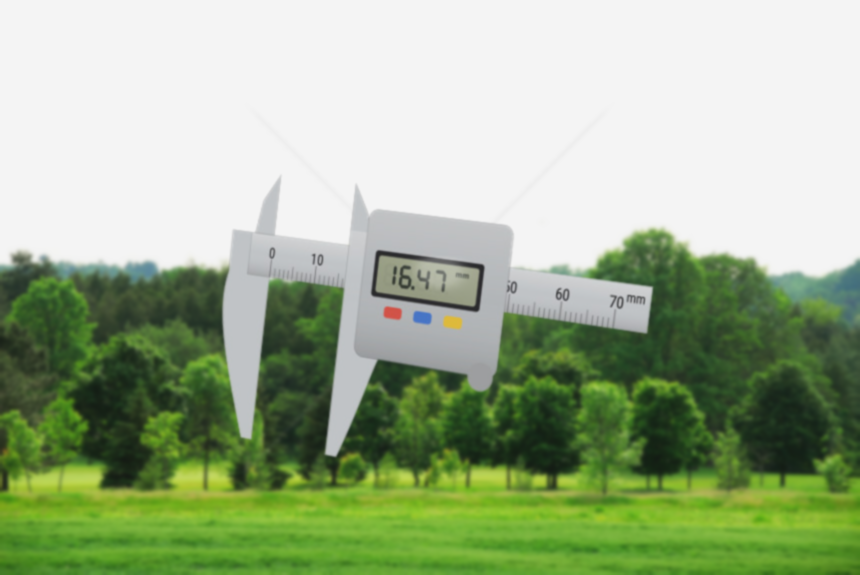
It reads {"value": 16.47, "unit": "mm"}
